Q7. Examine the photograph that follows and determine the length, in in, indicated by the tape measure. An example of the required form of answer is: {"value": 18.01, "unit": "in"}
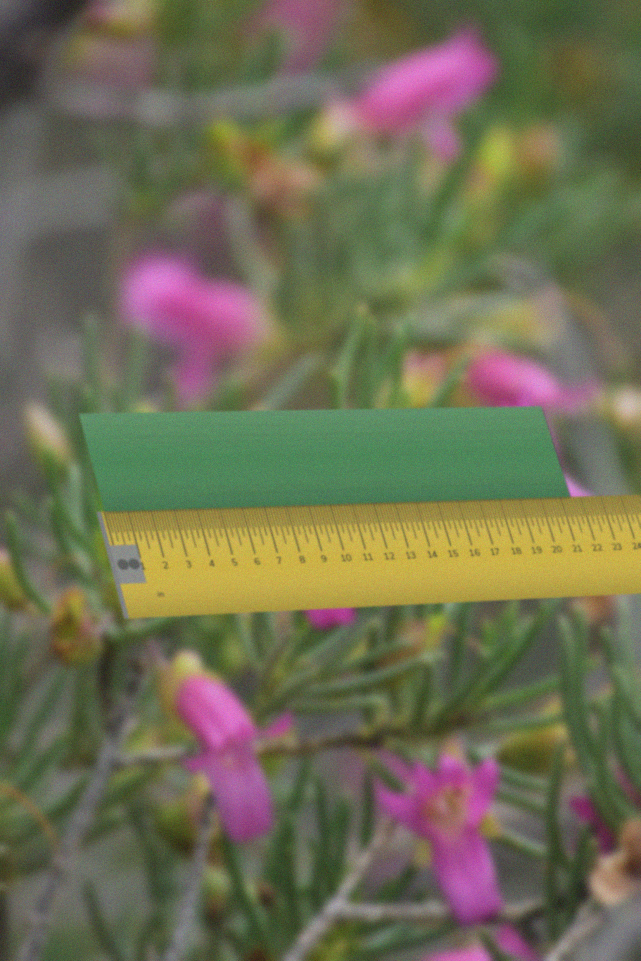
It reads {"value": 21.5, "unit": "in"}
